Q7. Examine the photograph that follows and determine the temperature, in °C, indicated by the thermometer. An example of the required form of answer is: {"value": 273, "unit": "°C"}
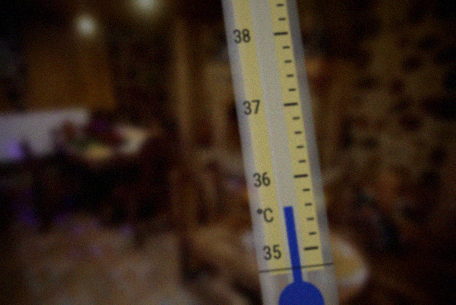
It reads {"value": 35.6, "unit": "°C"}
